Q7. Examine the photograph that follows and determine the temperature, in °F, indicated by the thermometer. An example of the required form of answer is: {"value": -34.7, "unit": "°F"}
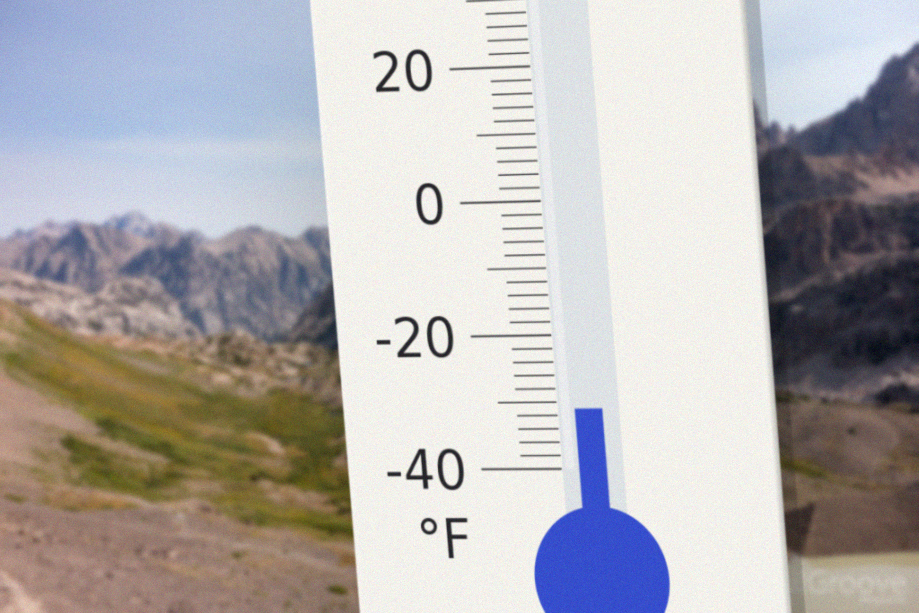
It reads {"value": -31, "unit": "°F"}
